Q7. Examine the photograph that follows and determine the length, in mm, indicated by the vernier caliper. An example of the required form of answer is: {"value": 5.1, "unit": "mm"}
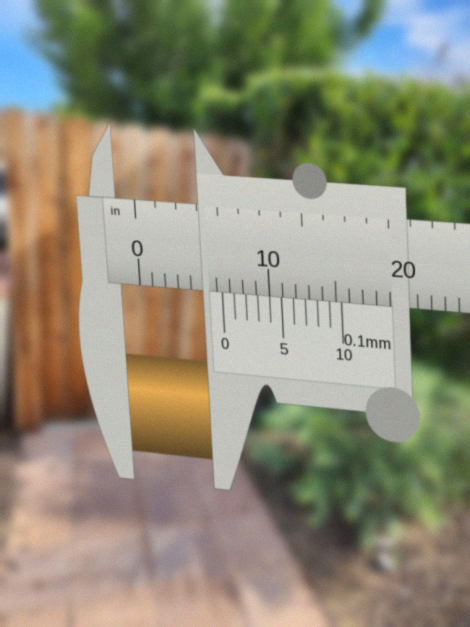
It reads {"value": 6.4, "unit": "mm"}
